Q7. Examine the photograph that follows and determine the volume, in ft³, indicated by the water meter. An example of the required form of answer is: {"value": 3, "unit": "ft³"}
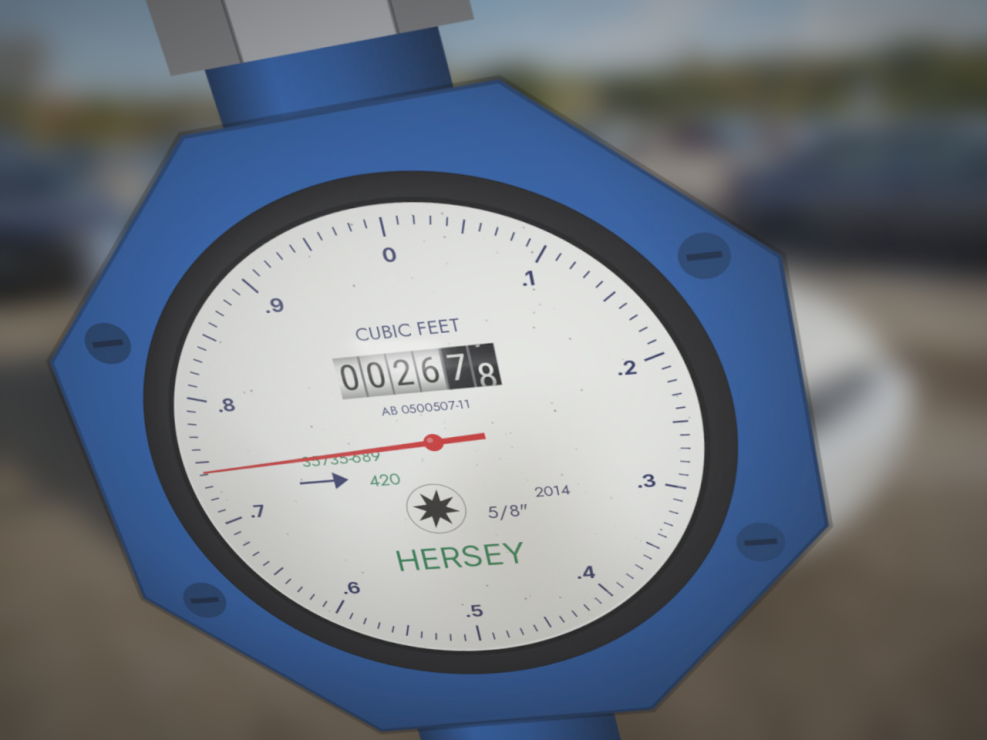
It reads {"value": 2677.74, "unit": "ft³"}
